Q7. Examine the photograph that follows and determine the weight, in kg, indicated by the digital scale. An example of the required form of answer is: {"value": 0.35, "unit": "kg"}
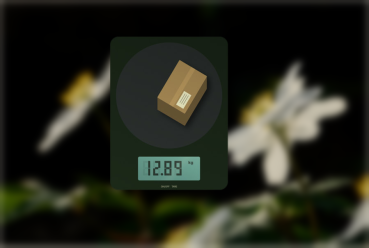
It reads {"value": 12.89, "unit": "kg"}
